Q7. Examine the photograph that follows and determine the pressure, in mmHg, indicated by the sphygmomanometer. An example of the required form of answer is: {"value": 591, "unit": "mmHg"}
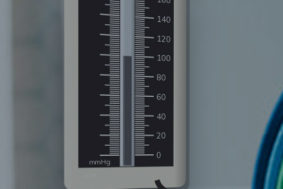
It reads {"value": 100, "unit": "mmHg"}
